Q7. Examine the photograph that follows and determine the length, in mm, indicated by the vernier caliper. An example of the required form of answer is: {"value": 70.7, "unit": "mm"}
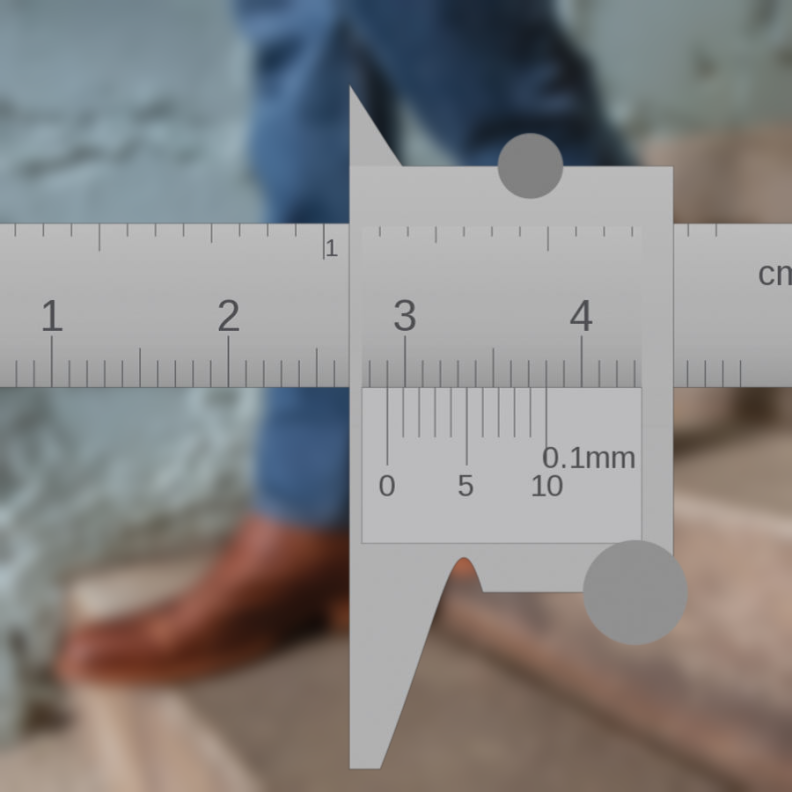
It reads {"value": 29.0, "unit": "mm"}
